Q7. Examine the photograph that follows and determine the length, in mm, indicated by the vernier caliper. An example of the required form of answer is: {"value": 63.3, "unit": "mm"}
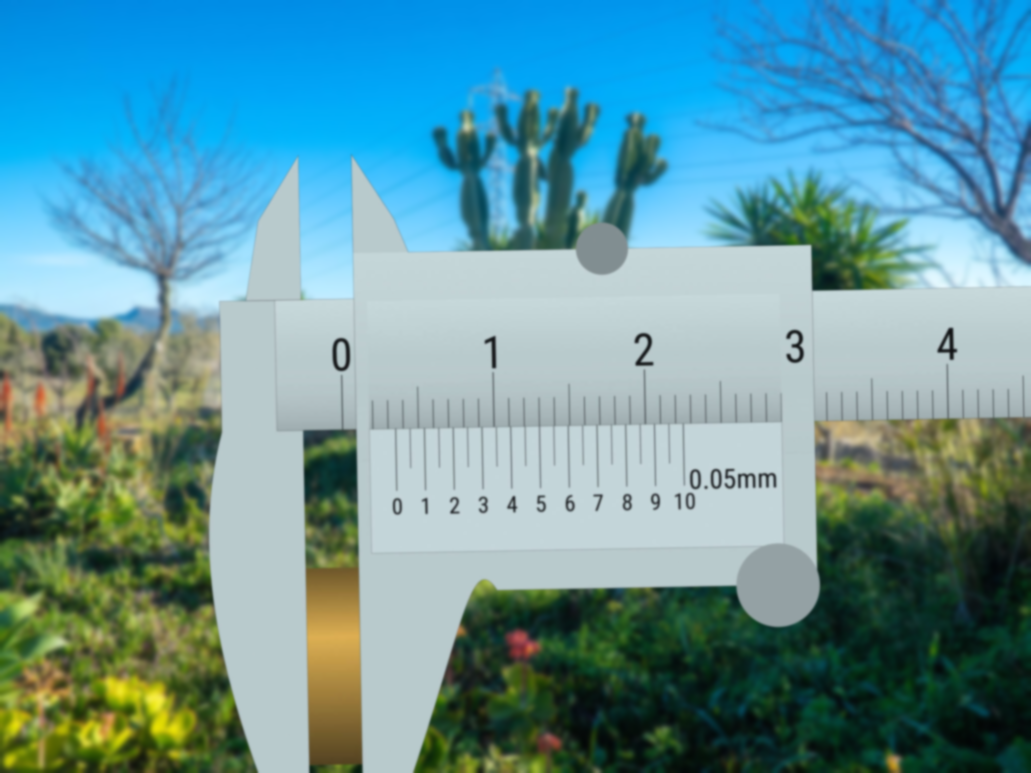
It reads {"value": 3.5, "unit": "mm"}
